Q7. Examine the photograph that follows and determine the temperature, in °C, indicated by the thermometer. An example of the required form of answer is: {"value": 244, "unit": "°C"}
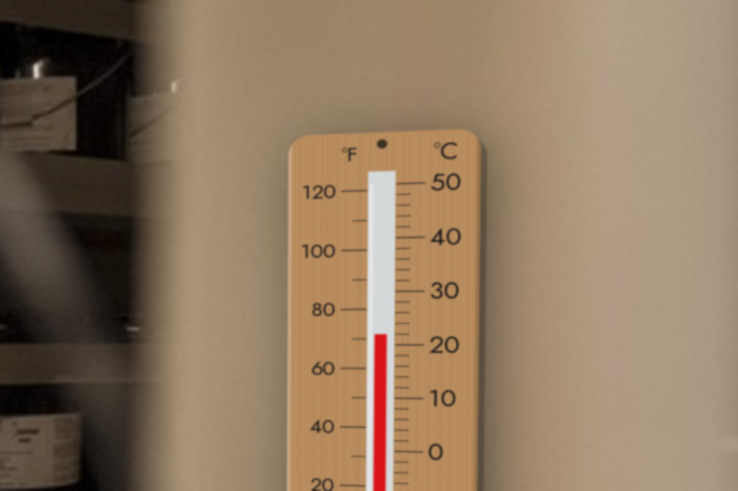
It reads {"value": 22, "unit": "°C"}
